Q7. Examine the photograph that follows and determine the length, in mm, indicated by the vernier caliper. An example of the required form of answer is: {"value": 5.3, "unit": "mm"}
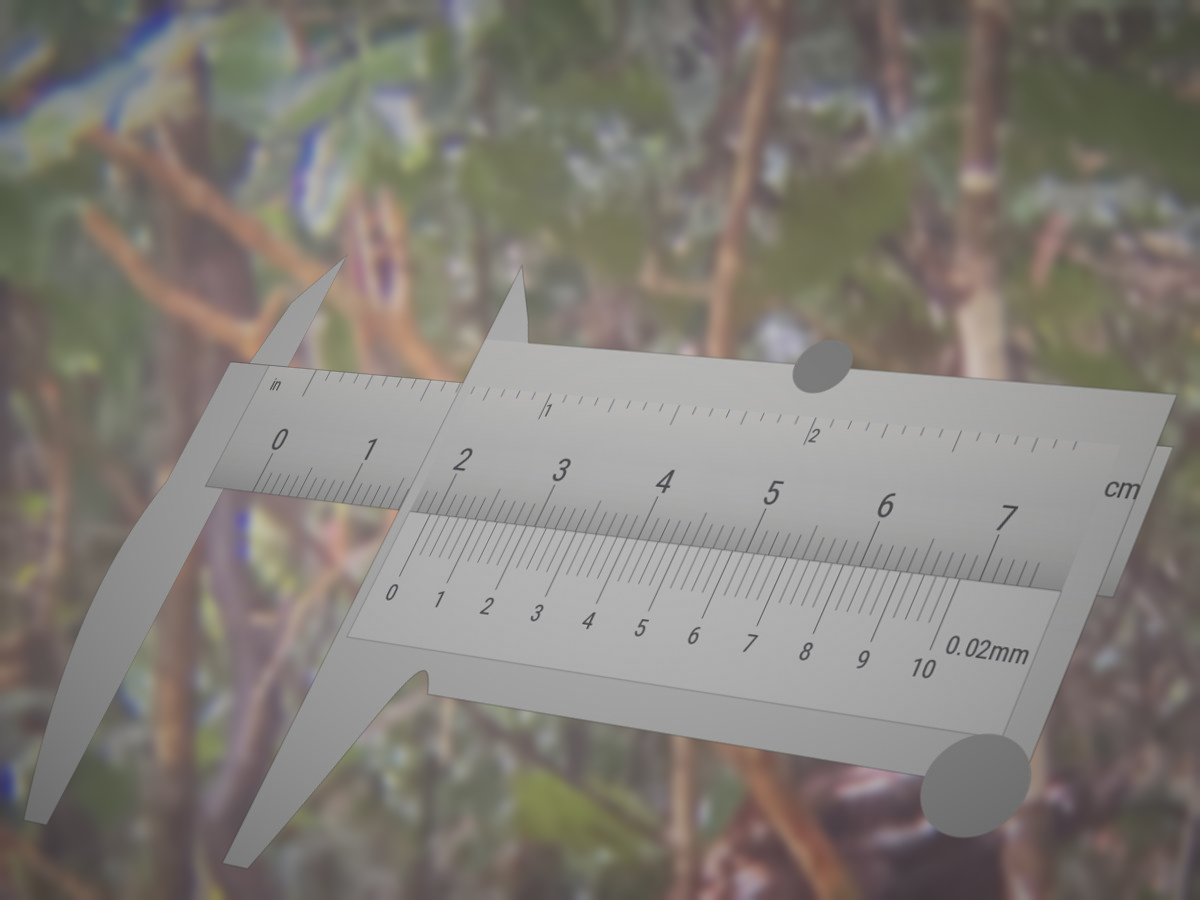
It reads {"value": 19.4, "unit": "mm"}
